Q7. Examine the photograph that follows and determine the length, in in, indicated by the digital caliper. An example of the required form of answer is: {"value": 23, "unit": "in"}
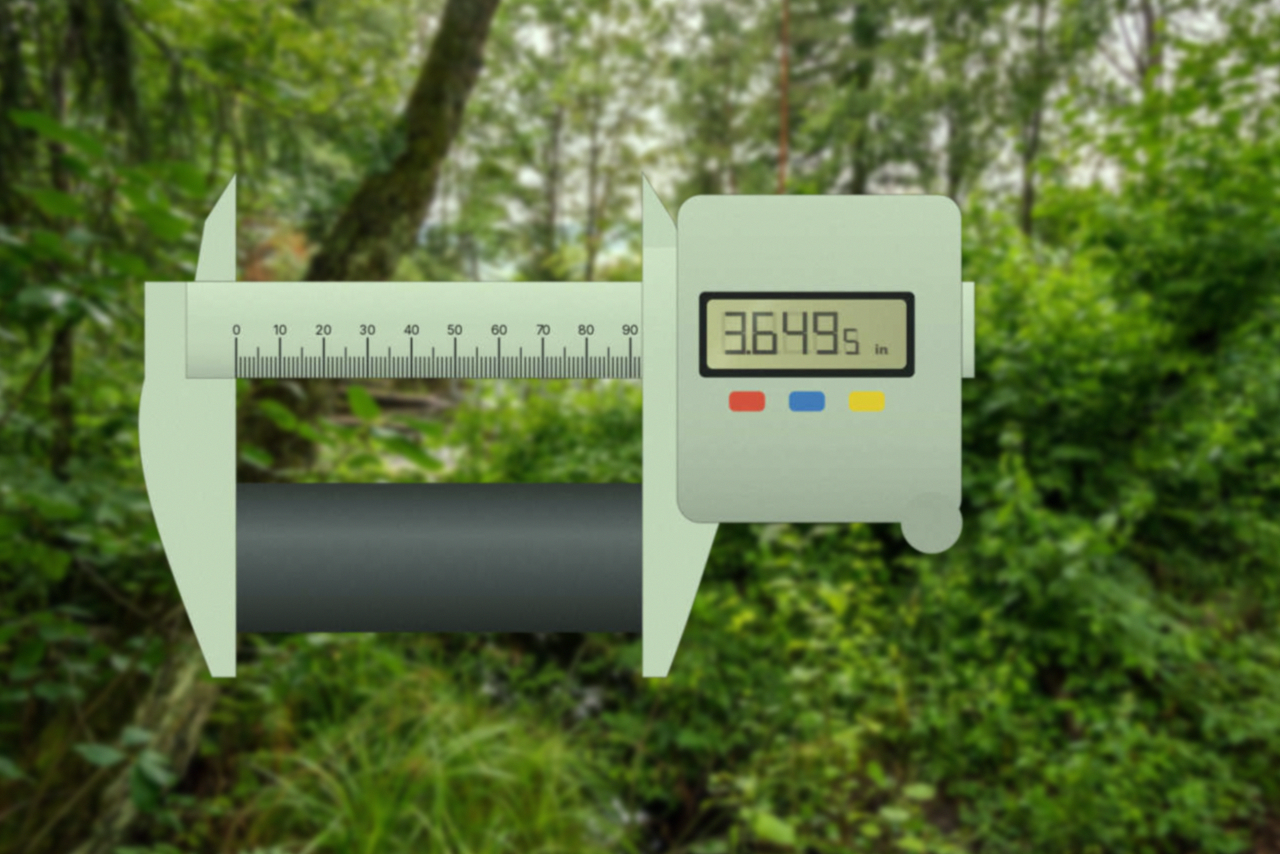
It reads {"value": 3.6495, "unit": "in"}
